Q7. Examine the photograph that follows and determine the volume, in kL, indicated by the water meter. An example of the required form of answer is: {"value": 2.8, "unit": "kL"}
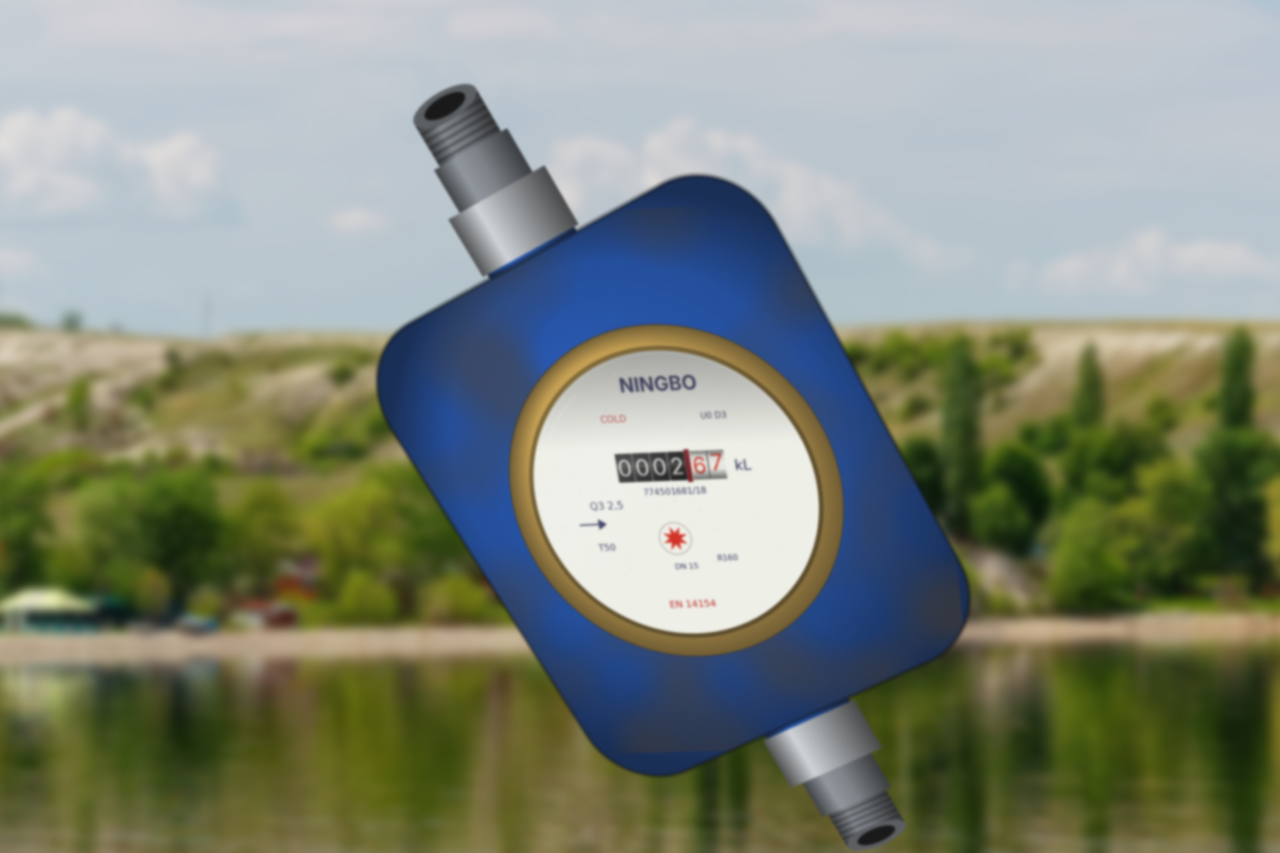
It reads {"value": 2.67, "unit": "kL"}
